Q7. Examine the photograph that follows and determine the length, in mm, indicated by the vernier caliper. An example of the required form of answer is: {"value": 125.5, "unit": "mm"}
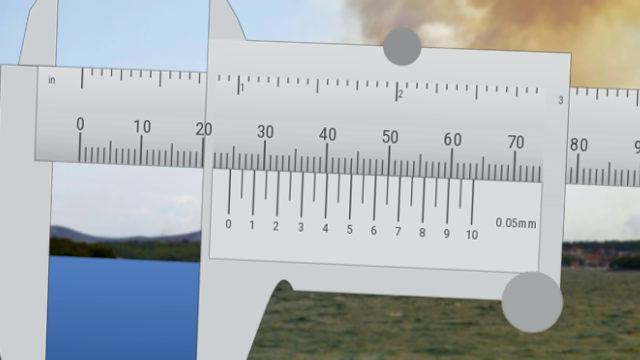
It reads {"value": 24.6, "unit": "mm"}
